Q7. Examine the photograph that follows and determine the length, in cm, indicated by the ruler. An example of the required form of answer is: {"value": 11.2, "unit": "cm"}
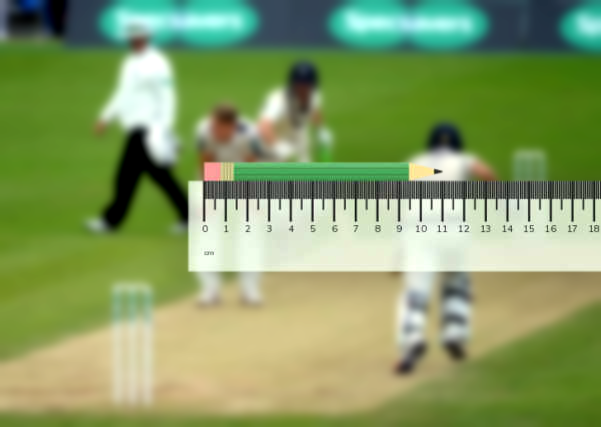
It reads {"value": 11, "unit": "cm"}
